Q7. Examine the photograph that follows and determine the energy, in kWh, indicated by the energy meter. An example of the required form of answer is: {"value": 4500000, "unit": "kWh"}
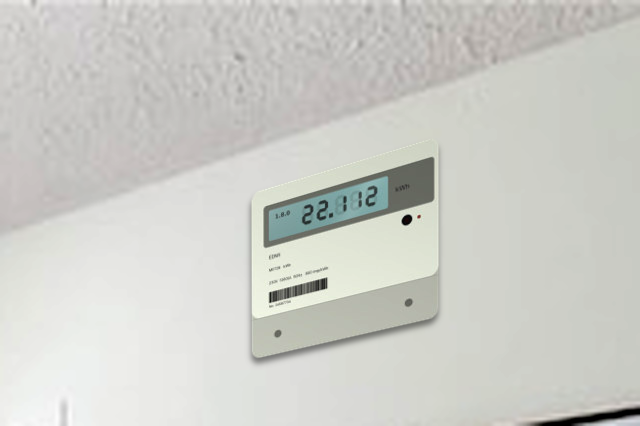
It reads {"value": 22.112, "unit": "kWh"}
